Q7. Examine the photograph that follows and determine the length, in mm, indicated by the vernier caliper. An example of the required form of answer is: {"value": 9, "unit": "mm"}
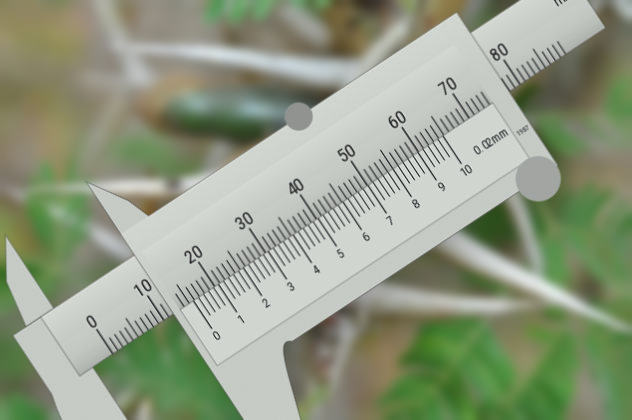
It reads {"value": 15.8, "unit": "mm"}
